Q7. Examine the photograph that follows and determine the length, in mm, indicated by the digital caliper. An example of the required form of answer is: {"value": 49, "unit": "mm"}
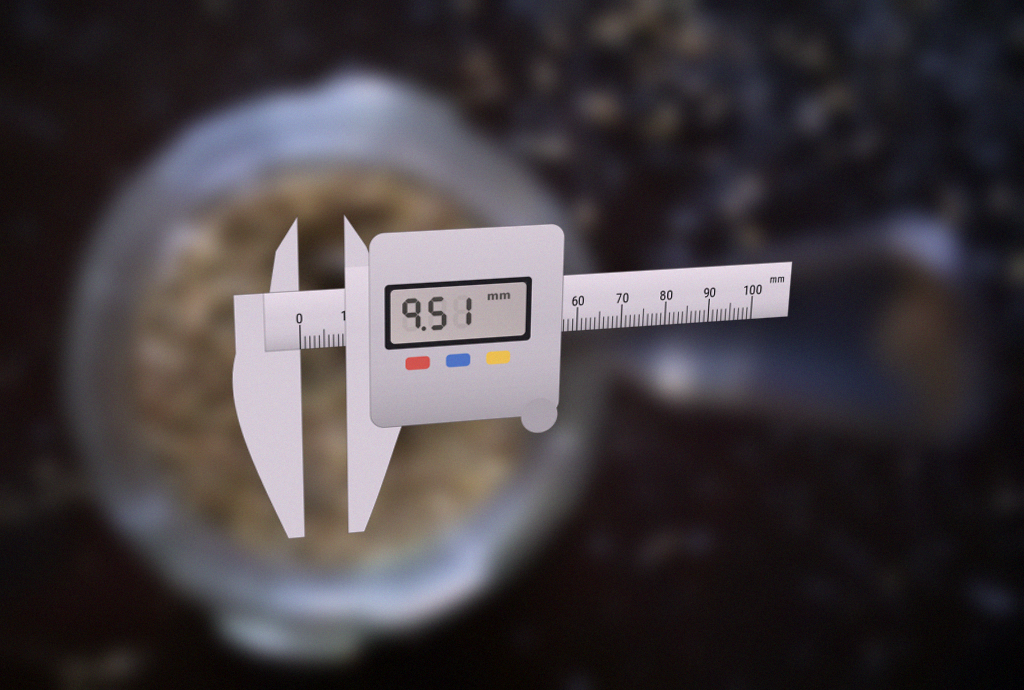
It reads {"value": 9.51, "unit": "mm"}
